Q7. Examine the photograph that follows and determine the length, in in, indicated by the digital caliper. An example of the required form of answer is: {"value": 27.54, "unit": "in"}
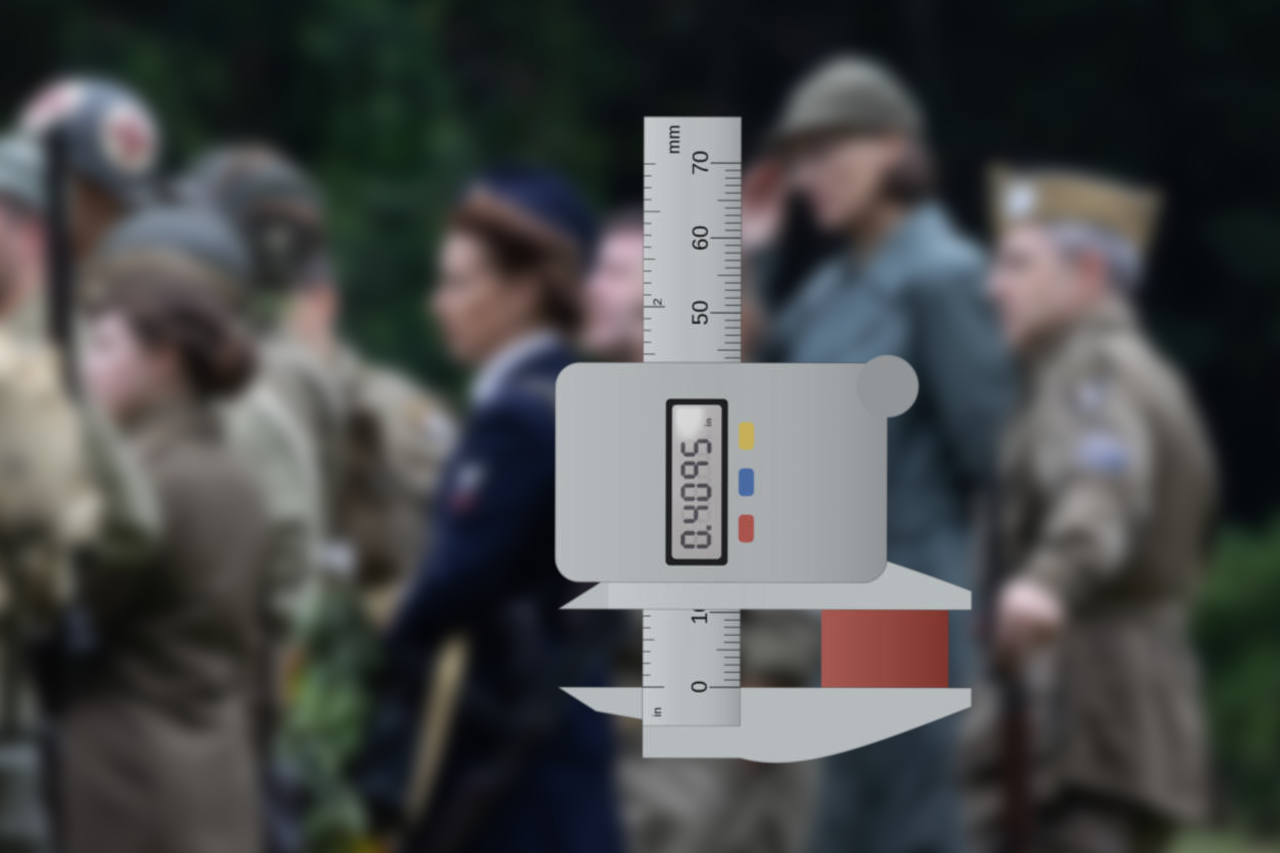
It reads {"value": 0.4095, "unit": "in"}
